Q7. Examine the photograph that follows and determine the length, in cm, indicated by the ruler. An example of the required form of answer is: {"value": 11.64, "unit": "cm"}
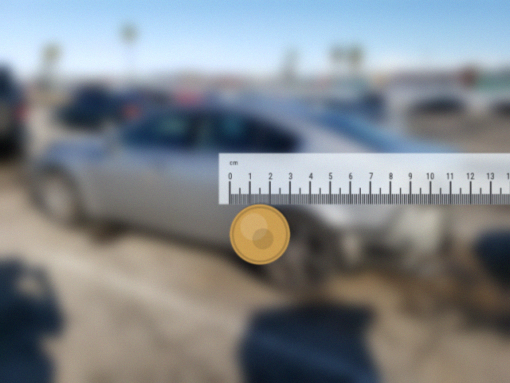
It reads {"value": 3, "unit": "cm"}
